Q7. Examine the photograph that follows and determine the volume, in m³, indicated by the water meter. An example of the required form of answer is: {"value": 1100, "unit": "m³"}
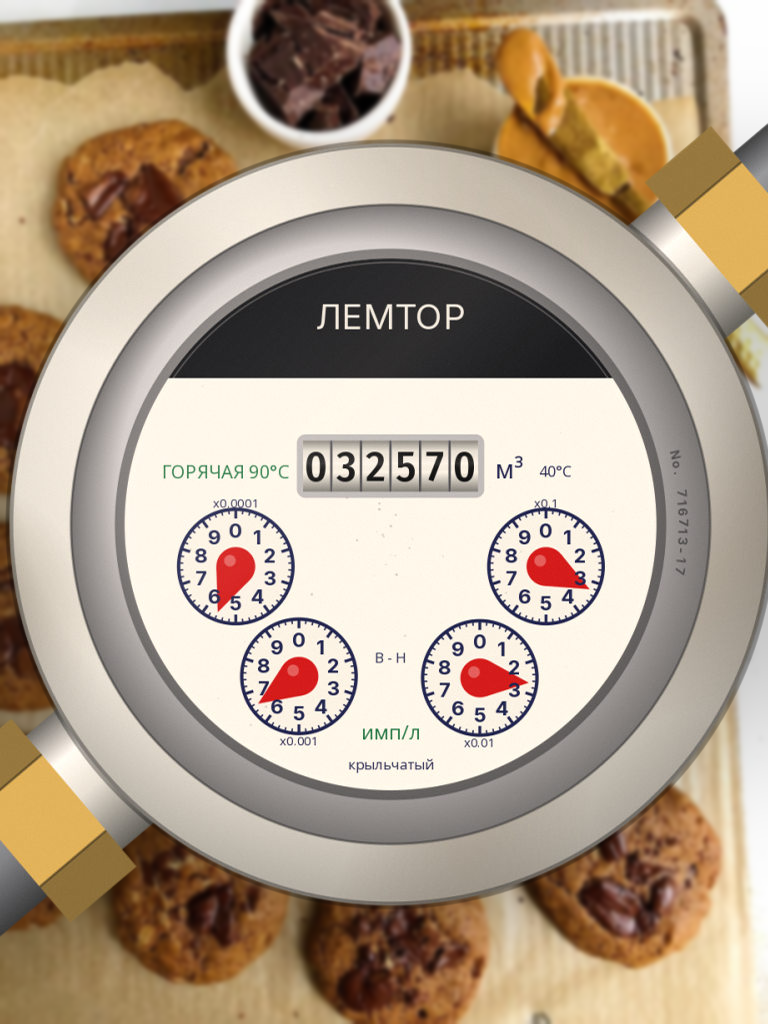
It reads {"value": 32570.3265, "unit": "m³"}
